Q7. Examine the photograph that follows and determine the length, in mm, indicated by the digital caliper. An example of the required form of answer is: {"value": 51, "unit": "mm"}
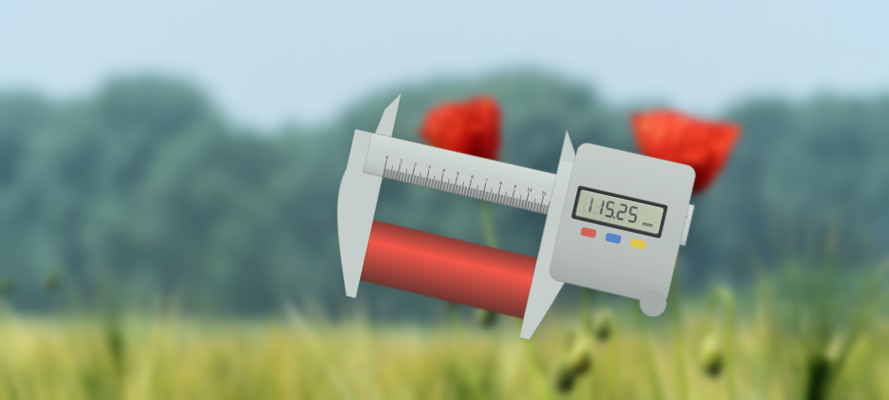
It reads {"value": 115.25, "unit": "mm"}
